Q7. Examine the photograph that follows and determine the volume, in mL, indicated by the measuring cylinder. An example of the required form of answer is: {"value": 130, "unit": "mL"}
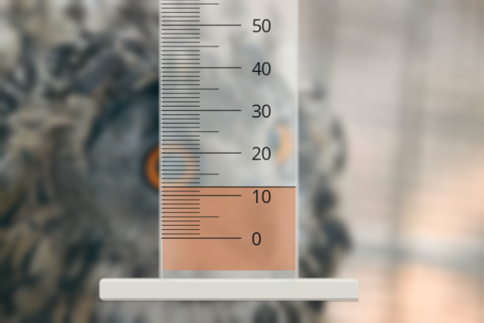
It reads {"value": 12, "unit": "mL"}
